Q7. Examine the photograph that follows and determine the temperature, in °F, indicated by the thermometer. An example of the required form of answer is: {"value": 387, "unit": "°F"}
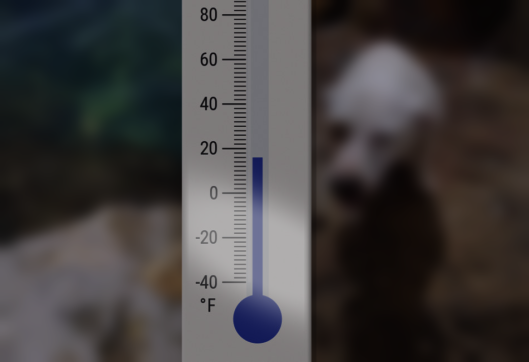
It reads {"value": 16, "unit": "°F"}
